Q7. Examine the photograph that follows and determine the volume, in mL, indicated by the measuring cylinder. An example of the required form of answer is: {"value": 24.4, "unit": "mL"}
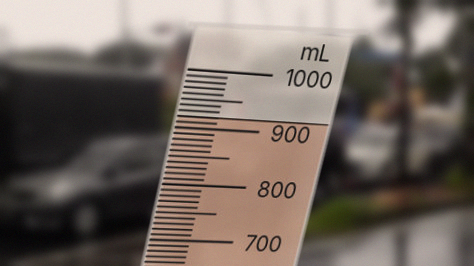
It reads {"value": 920, "unit": "mL"}
